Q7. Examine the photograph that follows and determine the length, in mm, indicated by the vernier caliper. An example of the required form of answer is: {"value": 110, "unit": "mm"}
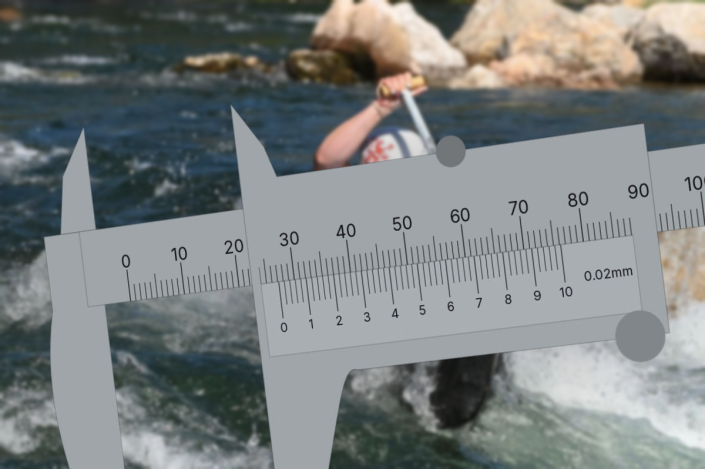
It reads {"value": 27.2, "unit": "mm"}
